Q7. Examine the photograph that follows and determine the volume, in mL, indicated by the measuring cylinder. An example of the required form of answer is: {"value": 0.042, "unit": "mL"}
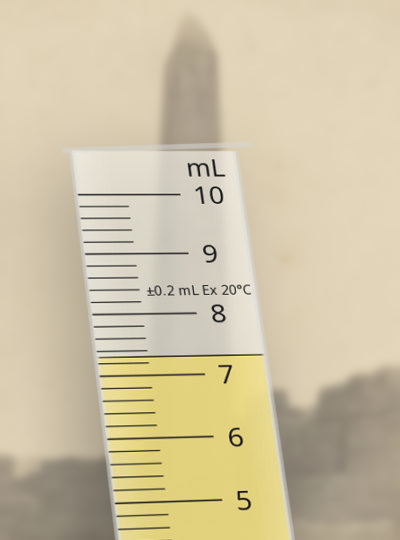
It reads {"value": 7.3, "unit": "mL"}
